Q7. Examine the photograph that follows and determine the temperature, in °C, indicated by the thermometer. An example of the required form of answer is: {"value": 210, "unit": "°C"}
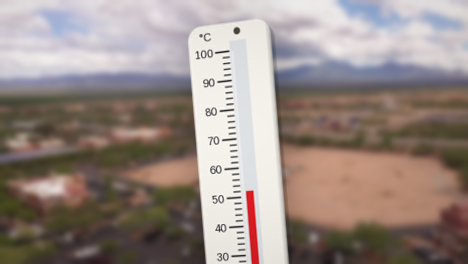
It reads {"value": 52, "unit": "°C"}
